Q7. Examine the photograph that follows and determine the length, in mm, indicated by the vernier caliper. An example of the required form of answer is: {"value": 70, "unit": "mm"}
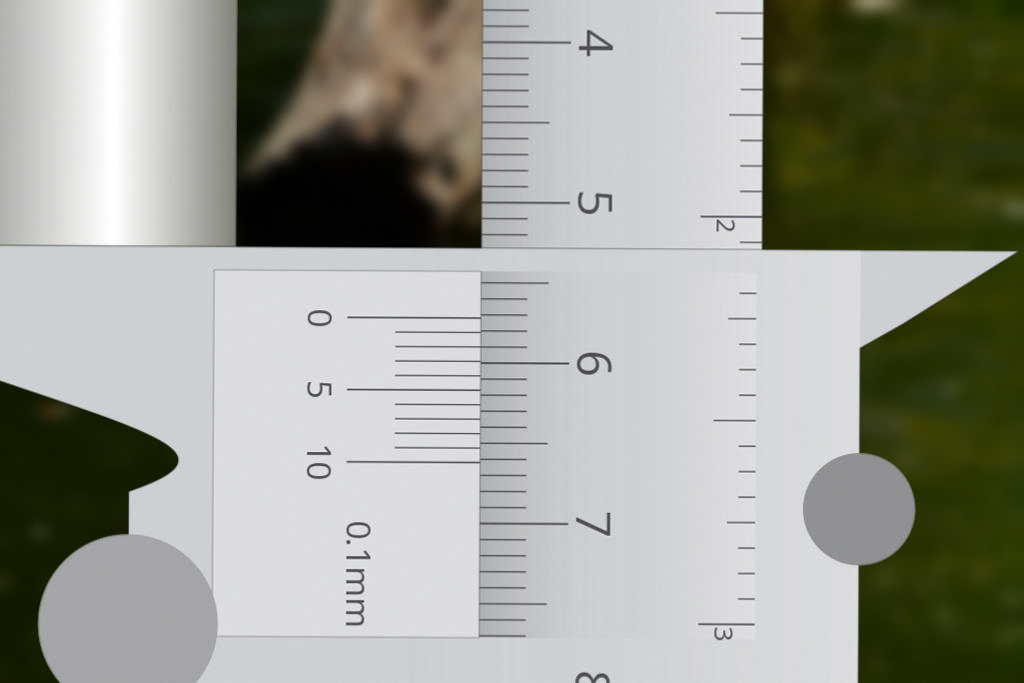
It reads {"value": 57.2, "unit": "mm"}
